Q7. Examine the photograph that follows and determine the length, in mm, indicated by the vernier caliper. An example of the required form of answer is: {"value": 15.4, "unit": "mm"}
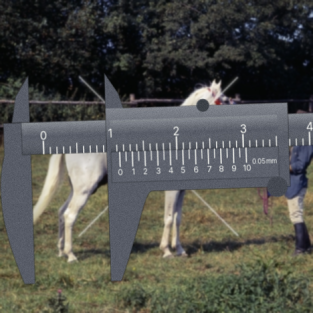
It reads {"value": 11.4, "unit": "mm"}
